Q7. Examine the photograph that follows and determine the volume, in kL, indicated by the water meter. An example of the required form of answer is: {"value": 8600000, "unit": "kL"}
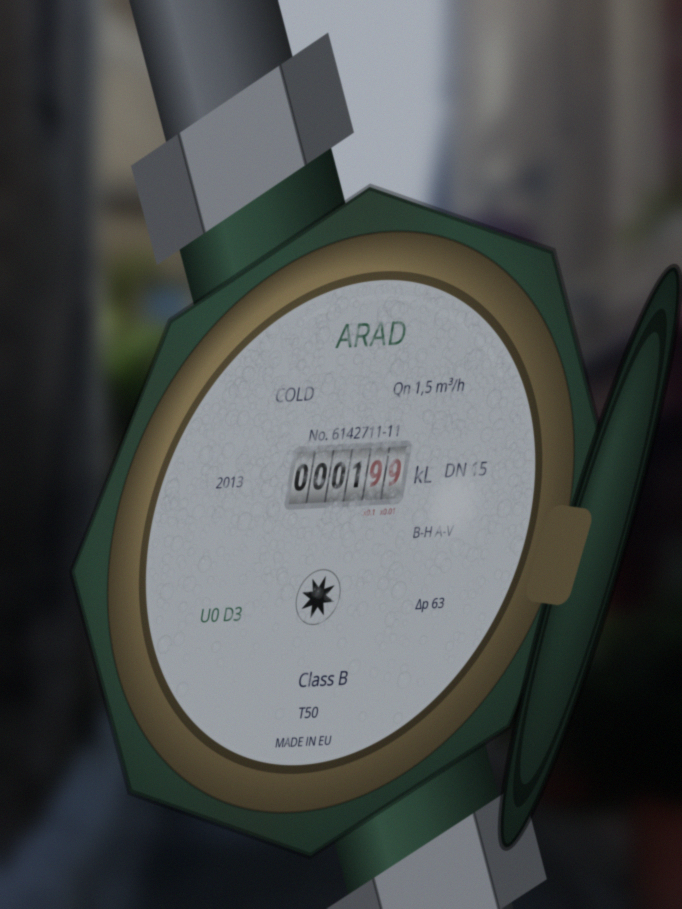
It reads {"value": 1.99, "unit": "kL"}
